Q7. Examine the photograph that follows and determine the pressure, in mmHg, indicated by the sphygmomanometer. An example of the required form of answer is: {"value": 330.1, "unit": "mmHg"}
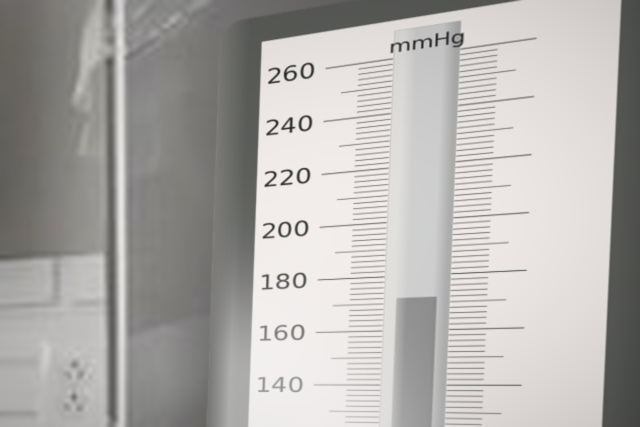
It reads {"value": 172, "unit": "mmHg"}
